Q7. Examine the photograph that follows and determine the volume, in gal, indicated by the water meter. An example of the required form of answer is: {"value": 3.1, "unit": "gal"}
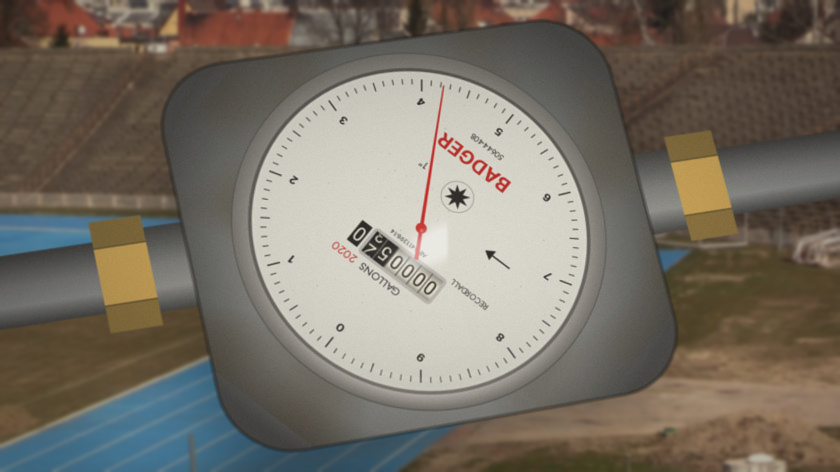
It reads {"value": 524.2, "unit": "gal"}
